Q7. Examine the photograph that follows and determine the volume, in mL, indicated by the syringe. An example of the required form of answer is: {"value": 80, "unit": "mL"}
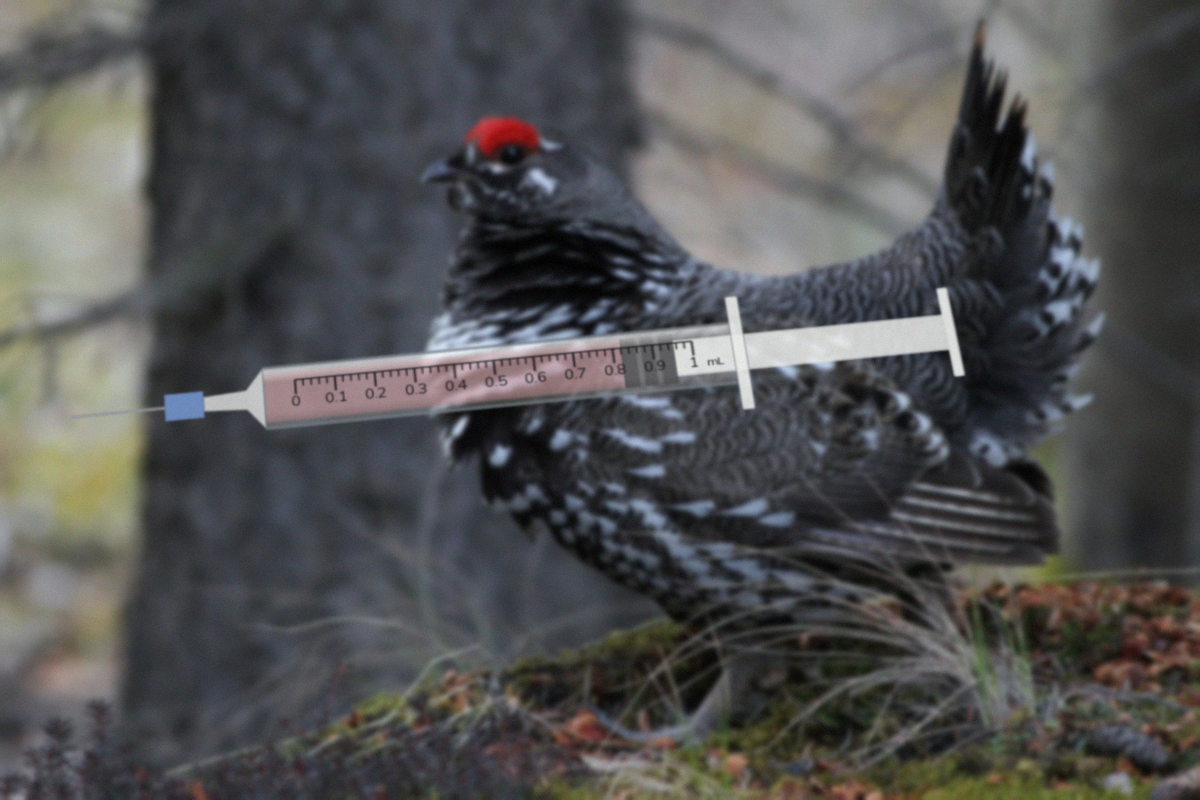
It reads {"value": 0.82, "unit": "mL"}
